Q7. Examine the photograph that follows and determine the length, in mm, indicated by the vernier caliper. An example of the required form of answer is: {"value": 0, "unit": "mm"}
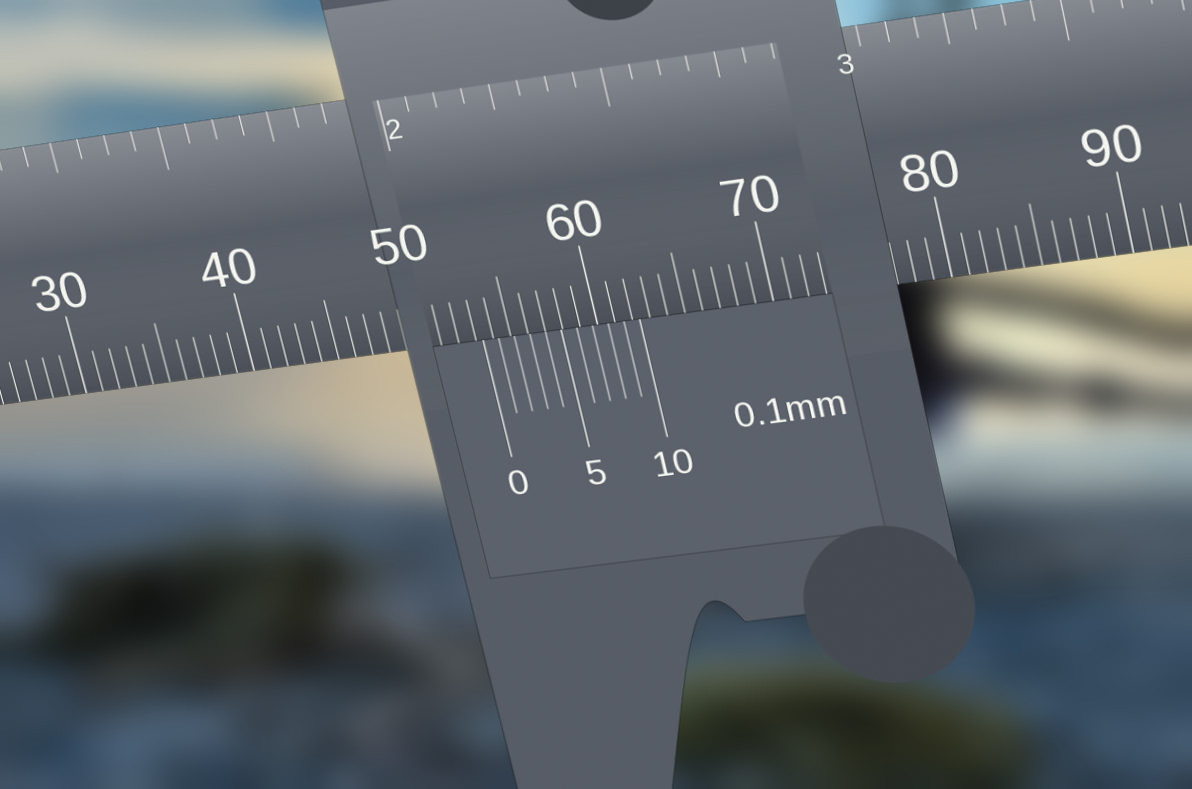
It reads {"value": 53.4, "unit": "mm"}
